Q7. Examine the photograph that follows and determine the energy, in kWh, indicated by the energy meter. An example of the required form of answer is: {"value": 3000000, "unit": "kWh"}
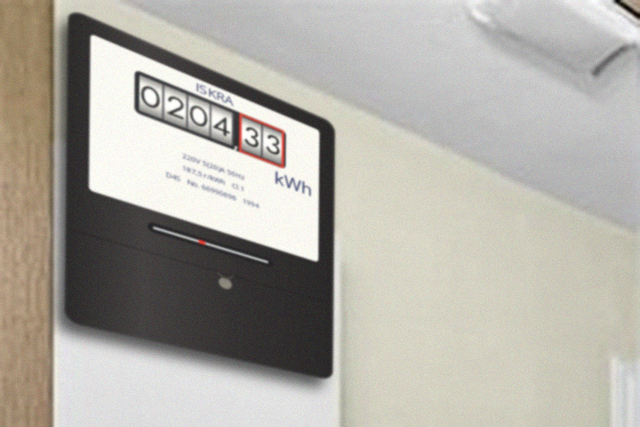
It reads {"value": 204.33, "unit": "kWh"}
